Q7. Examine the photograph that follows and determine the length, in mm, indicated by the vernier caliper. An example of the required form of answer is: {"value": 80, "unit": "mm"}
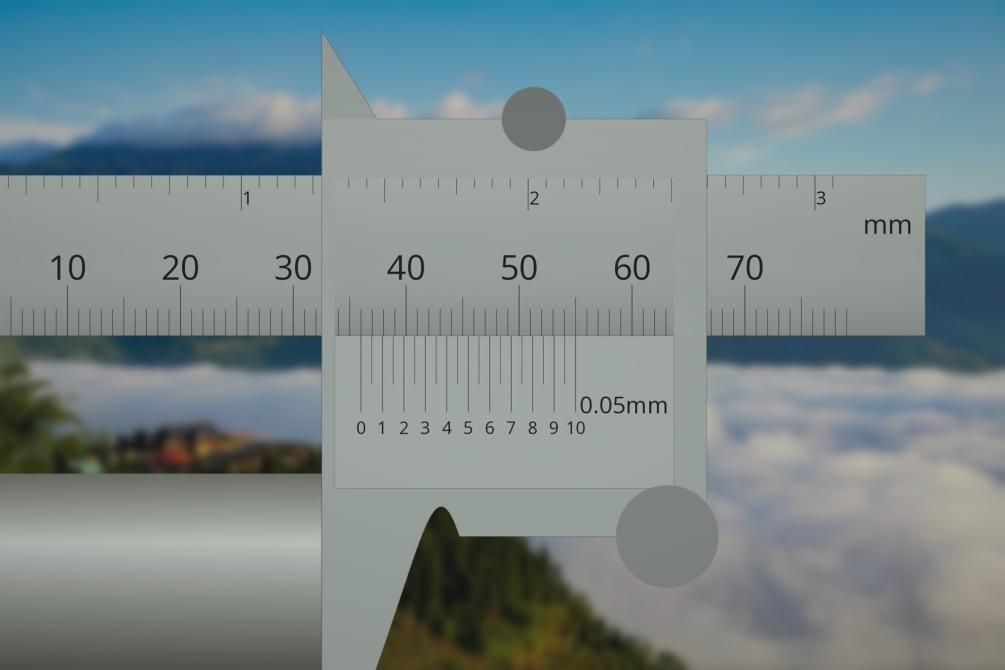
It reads {"value": 36.0, "unit": "mm"}
